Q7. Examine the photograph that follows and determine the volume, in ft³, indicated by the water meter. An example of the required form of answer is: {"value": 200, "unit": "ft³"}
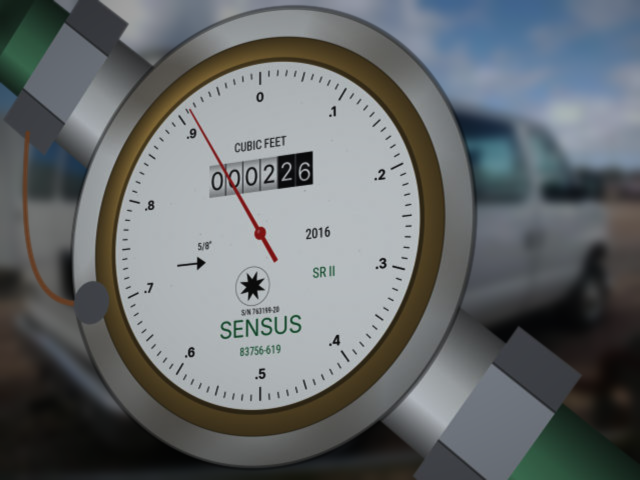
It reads {"value": 225.91, "unit": "ft³"}
